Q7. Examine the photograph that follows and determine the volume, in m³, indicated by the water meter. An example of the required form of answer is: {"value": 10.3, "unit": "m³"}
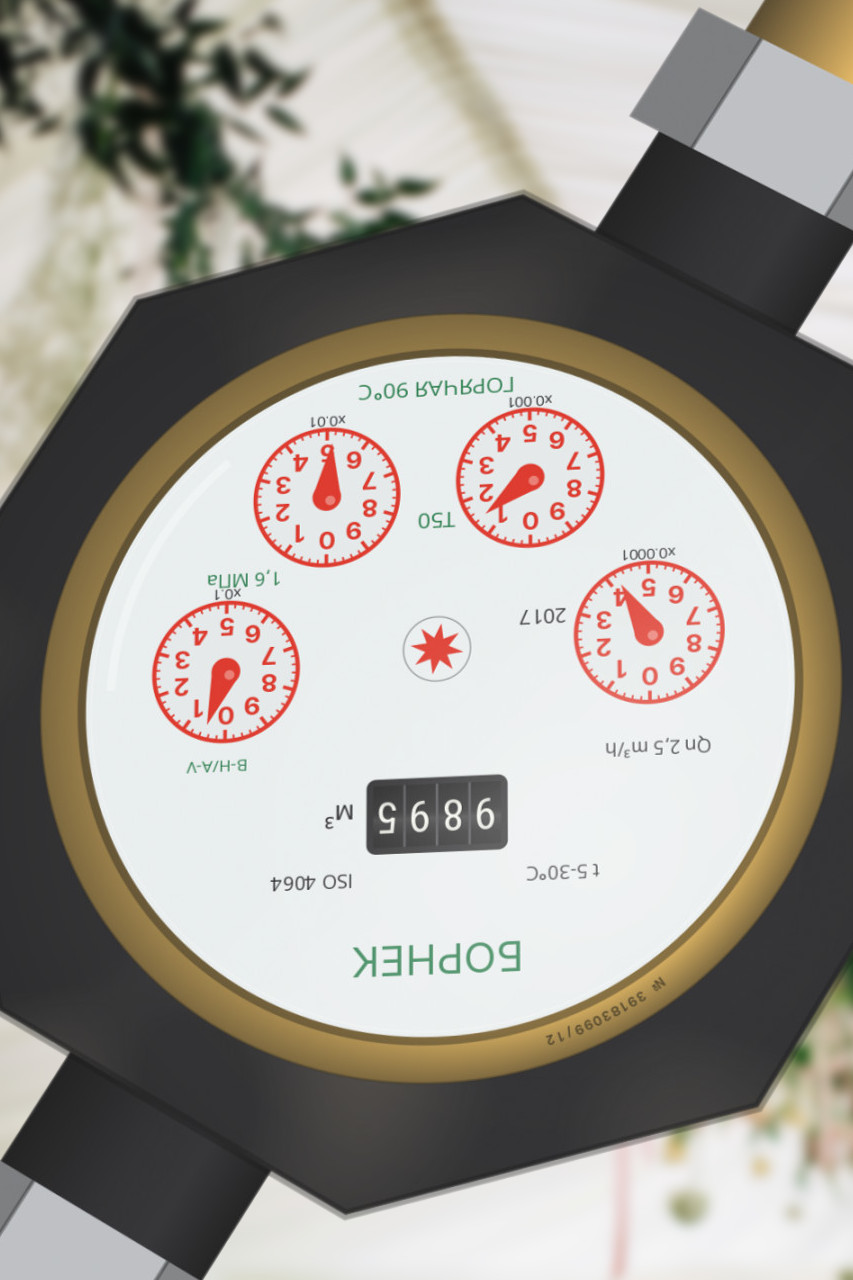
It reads {"value": 9895.0514, "unit": "m³"}
